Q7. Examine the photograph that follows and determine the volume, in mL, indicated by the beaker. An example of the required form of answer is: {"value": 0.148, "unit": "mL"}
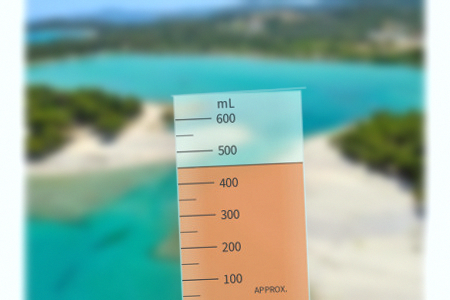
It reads {"value": 450, "unit": "mL"}
